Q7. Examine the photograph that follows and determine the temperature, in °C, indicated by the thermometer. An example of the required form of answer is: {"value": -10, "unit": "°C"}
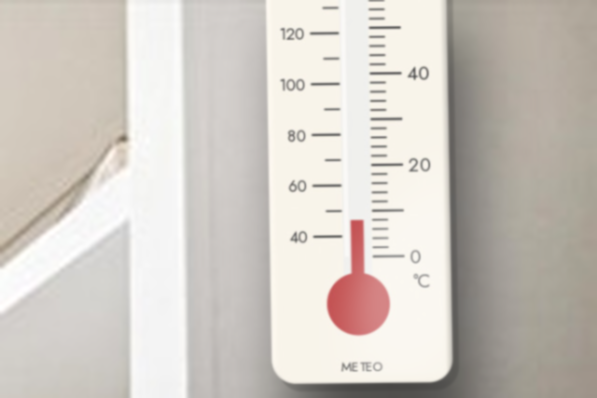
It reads {"value": 8, "unit": "°C"}
